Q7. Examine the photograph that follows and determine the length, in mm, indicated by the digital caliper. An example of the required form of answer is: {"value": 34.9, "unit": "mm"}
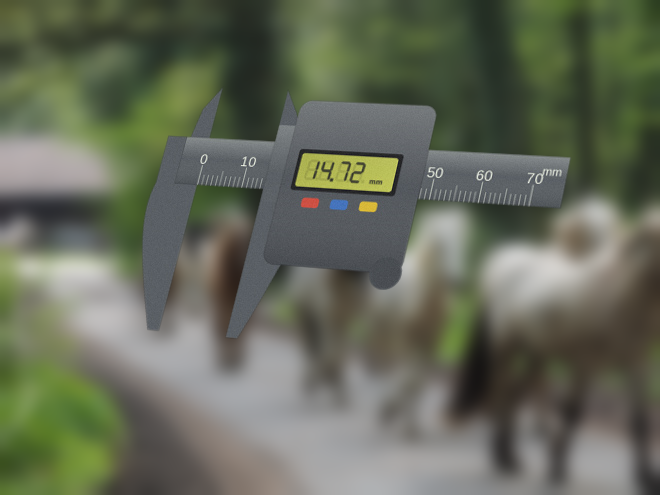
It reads {"value": 14.72, "unit": "mm"}
